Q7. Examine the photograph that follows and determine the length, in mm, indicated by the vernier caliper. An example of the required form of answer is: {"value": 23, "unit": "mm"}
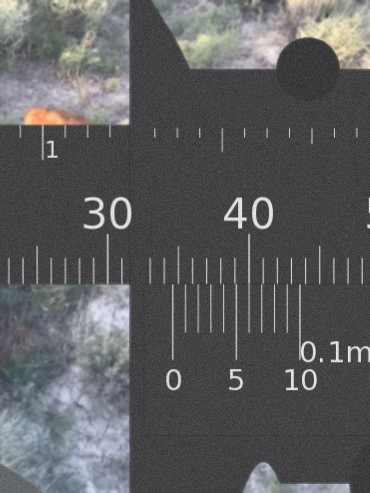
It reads {"value": 34.6, "unit": "mm"}
